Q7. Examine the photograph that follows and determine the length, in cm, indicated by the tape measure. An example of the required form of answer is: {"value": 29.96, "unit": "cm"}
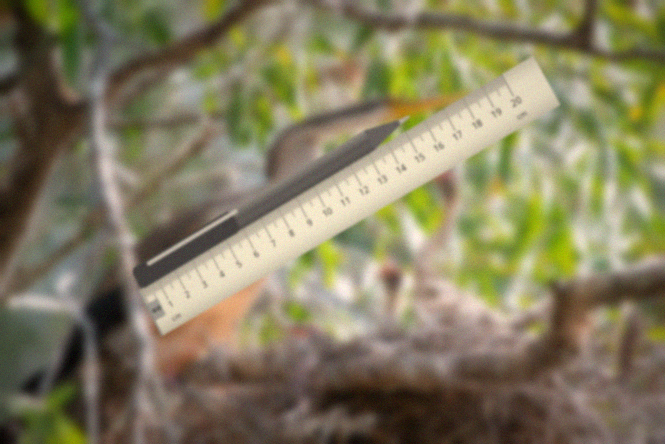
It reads {"value": 15.5, "unit": "cm"}
